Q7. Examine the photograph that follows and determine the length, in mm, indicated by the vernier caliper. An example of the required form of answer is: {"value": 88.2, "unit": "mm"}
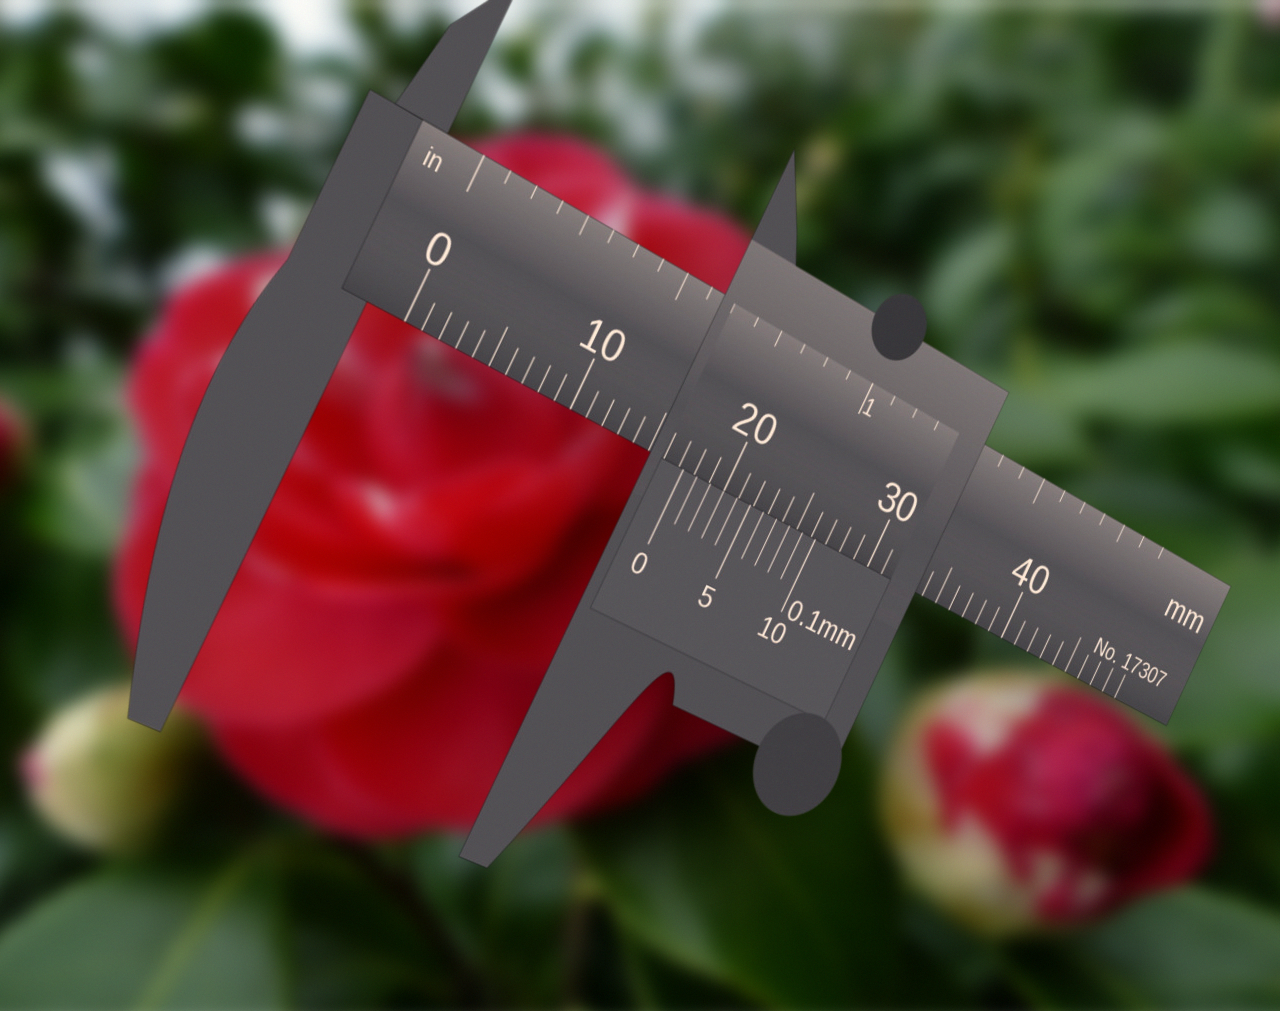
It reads {"value": 17.3, "unit": "mm"}
